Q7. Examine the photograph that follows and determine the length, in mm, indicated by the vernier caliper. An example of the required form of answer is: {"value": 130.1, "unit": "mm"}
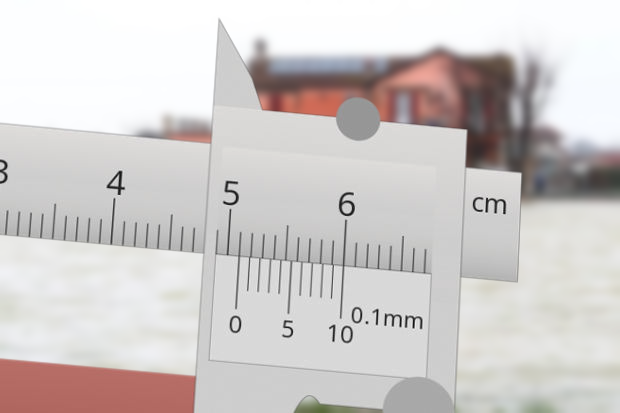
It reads {"value": 51.0, "unit": "mm"}
